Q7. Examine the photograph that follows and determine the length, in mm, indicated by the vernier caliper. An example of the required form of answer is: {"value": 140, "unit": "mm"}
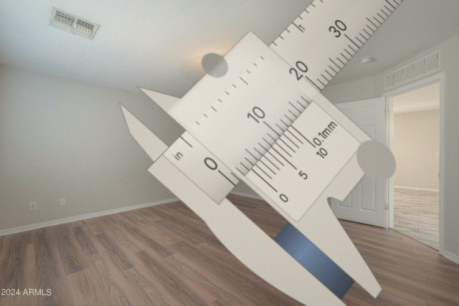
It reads {"value": 3.4, "unit": "mm"}
